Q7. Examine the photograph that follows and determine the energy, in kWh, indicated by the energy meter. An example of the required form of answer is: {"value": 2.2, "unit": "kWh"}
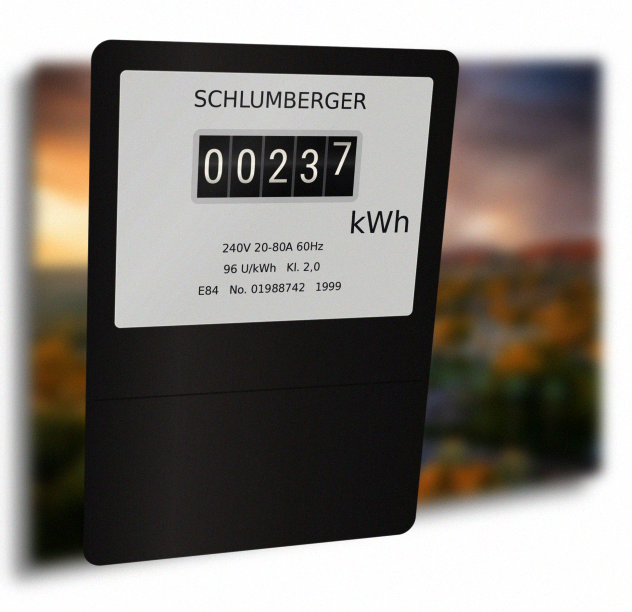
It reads {"value": 237, "unit": "kWh"}
